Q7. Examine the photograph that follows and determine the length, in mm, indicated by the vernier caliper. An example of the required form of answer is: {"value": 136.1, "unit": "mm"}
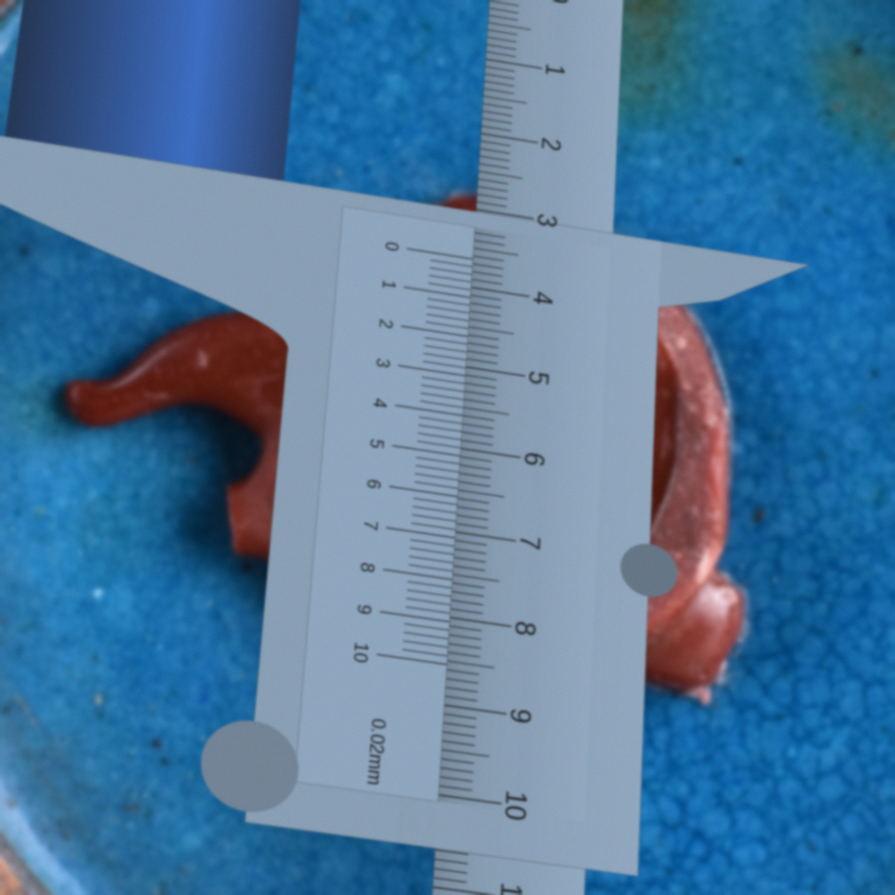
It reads {"value": 36.4, "unit": "mm"}
